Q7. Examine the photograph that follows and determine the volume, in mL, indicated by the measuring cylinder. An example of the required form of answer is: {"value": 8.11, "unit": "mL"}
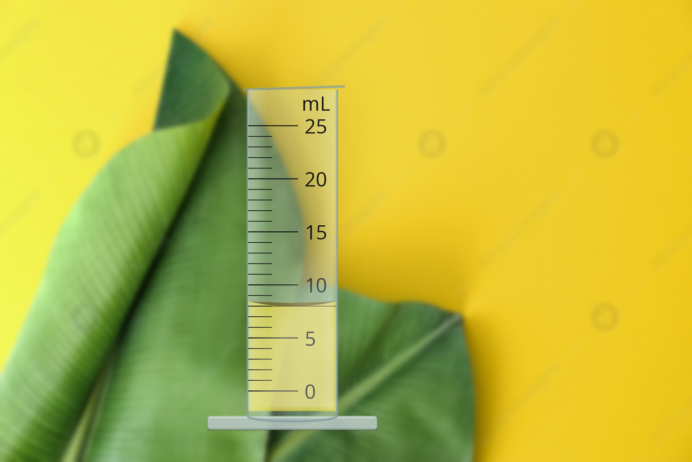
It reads {"value": 8, "unit": "mL"}
